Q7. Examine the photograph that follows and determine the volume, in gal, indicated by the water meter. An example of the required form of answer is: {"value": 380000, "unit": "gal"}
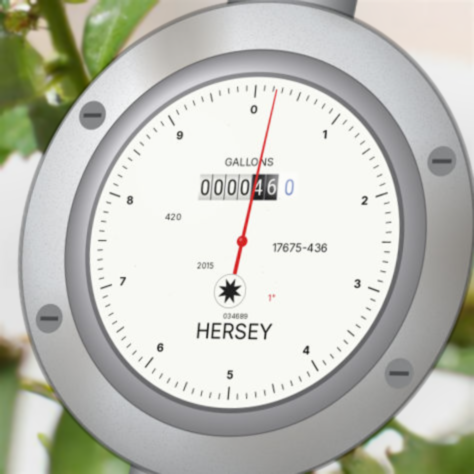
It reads {"value": 460.2, "unit": "gal"}
